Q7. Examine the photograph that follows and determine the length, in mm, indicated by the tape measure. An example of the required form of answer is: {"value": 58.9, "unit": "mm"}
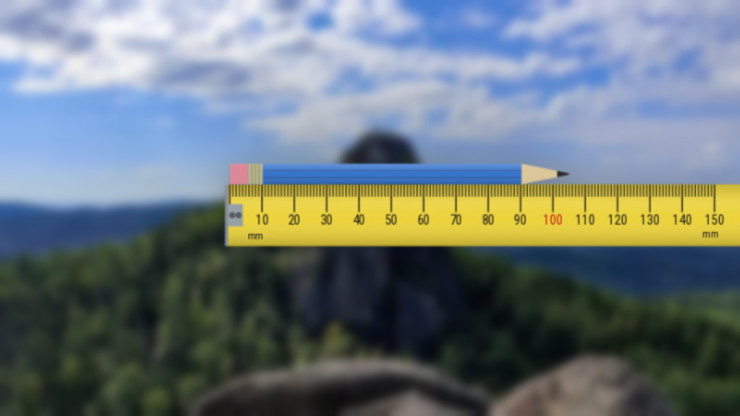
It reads {"value": 105, "unit": "mm"}
